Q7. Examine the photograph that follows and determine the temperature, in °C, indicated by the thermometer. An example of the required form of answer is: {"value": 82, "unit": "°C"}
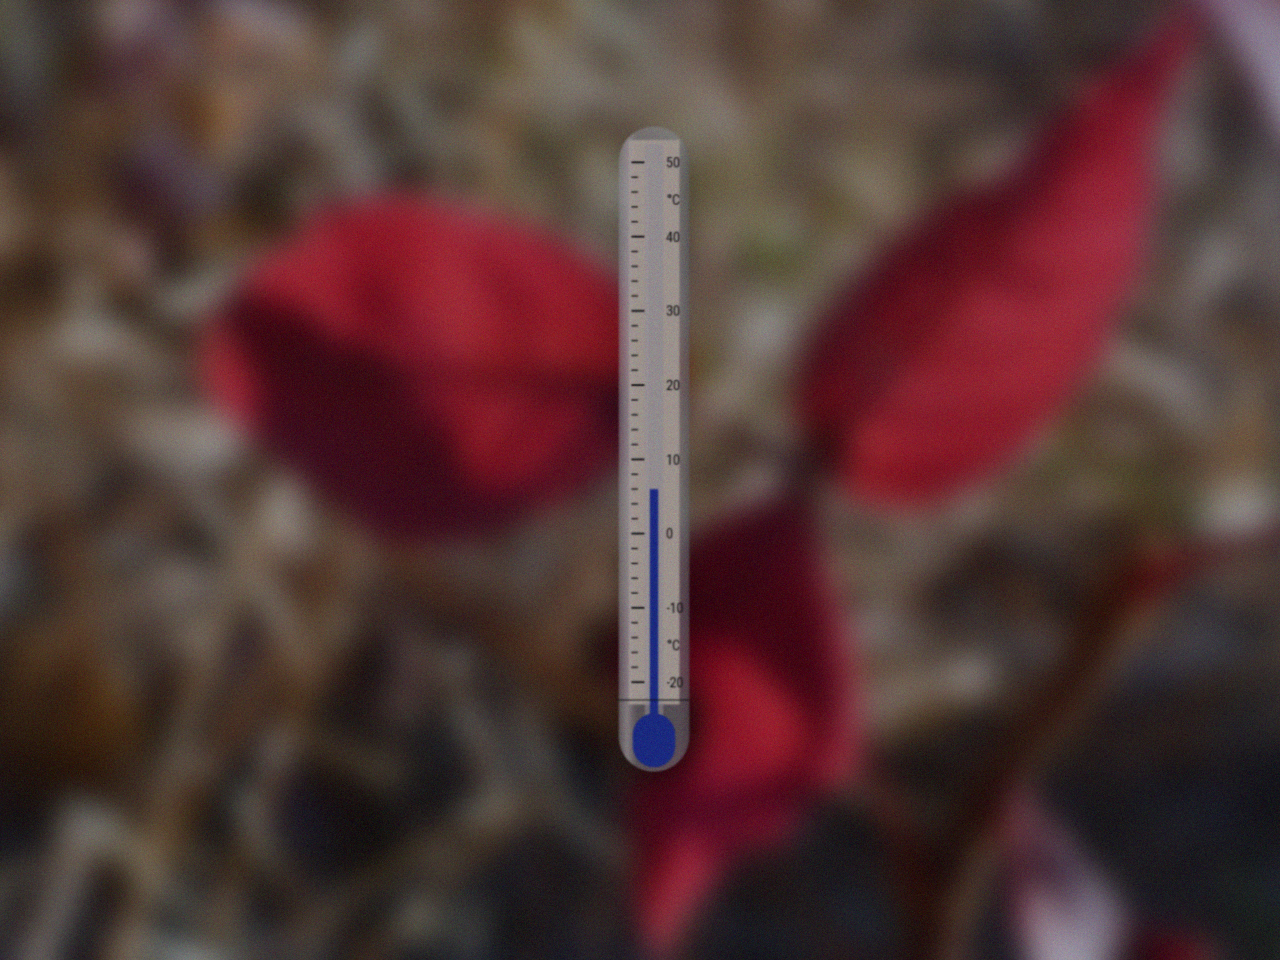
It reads {"value": 6, "unit": "°C"}
